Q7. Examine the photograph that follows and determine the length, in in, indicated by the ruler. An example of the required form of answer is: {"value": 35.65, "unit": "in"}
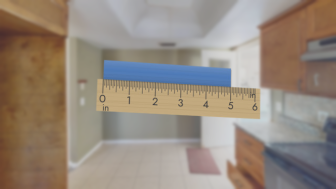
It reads {"value": 5, "unit": "in"}
